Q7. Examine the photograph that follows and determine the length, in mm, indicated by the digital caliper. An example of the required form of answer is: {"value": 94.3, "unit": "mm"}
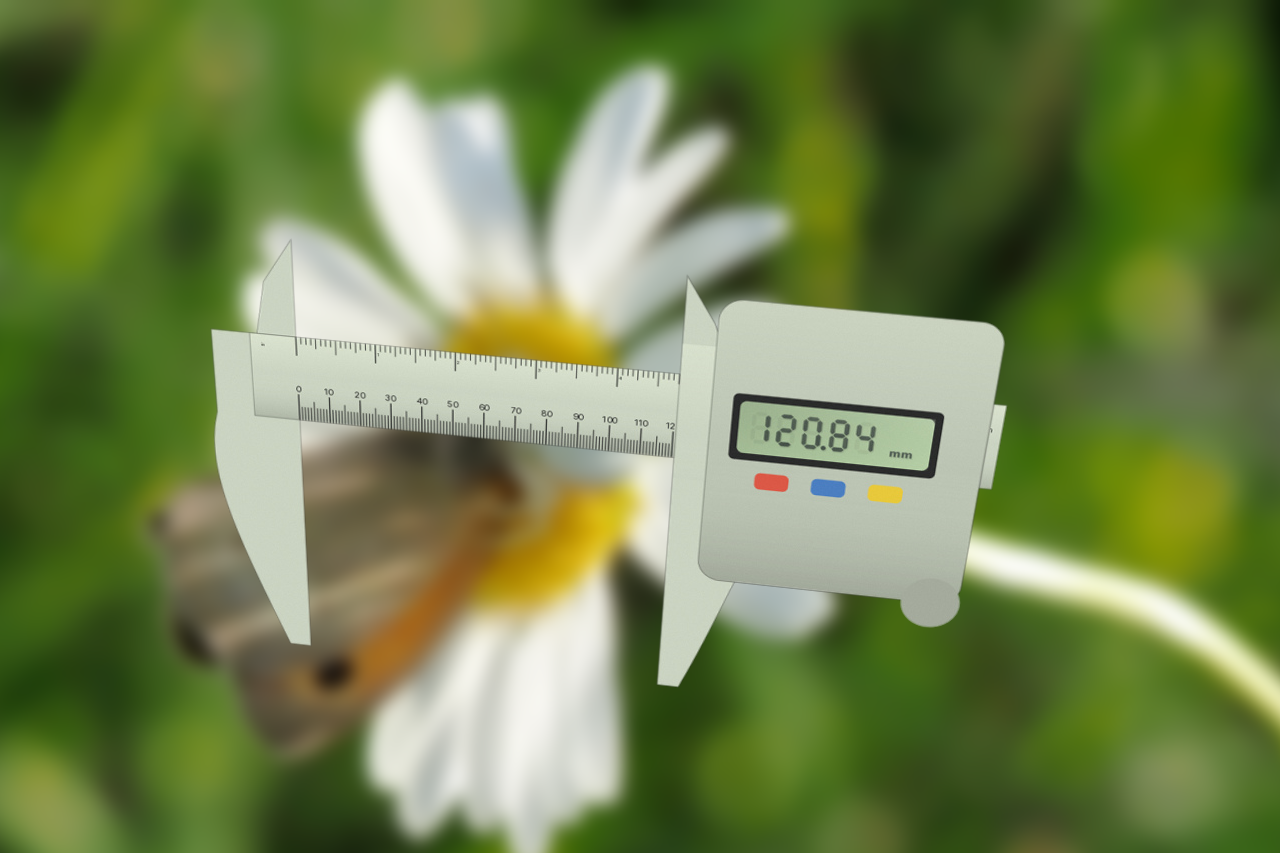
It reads {"value": 120.84, "unit": "mm"}
